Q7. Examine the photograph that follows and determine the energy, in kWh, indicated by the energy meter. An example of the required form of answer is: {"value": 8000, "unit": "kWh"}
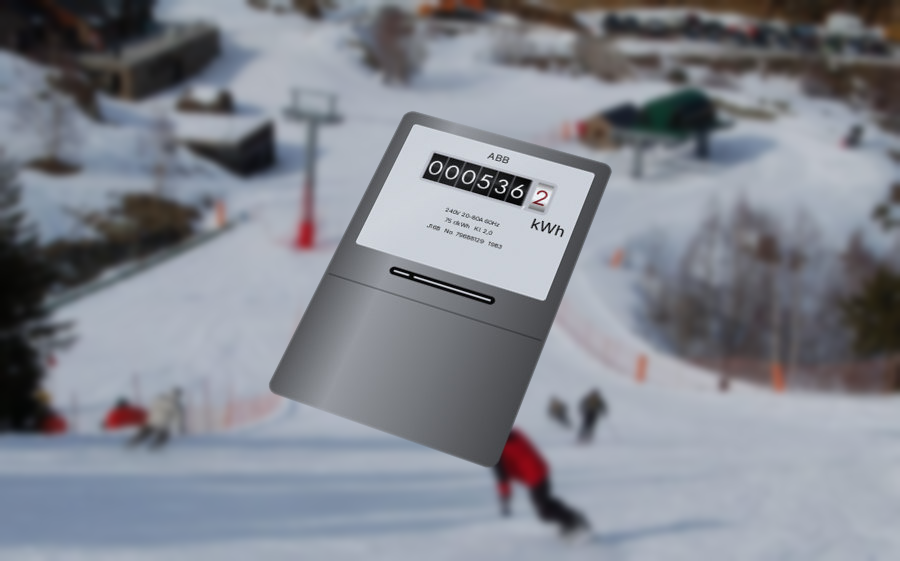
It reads {"value": 536.2, "unit": "kWh"}
